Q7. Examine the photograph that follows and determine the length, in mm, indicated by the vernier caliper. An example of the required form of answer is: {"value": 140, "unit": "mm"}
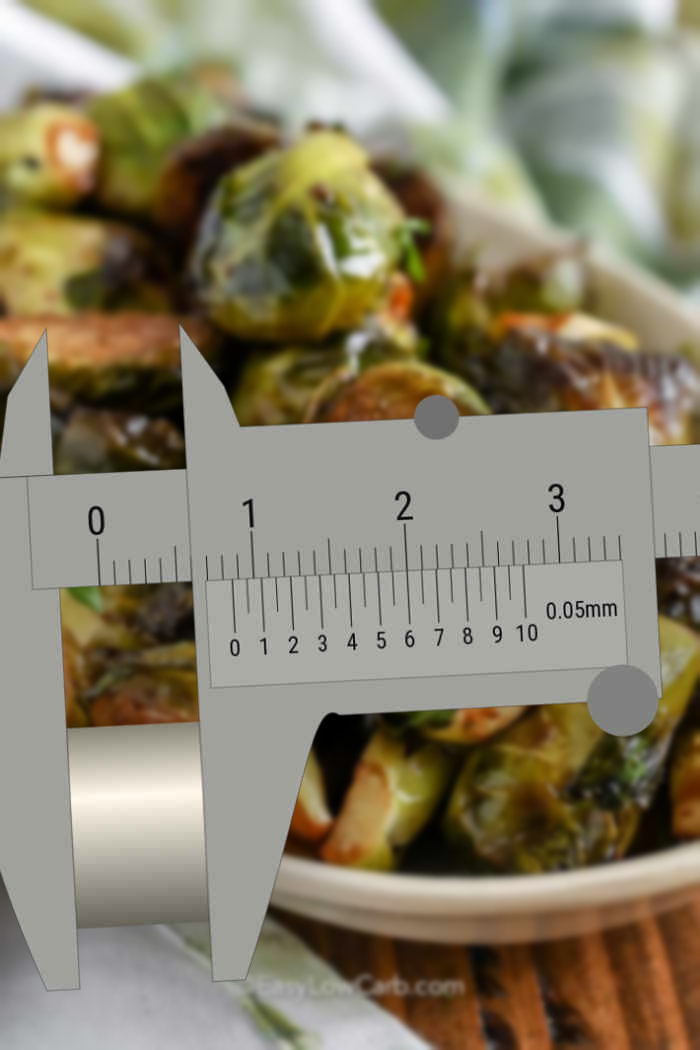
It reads {"value": 8.6, "unit": "mm"}
